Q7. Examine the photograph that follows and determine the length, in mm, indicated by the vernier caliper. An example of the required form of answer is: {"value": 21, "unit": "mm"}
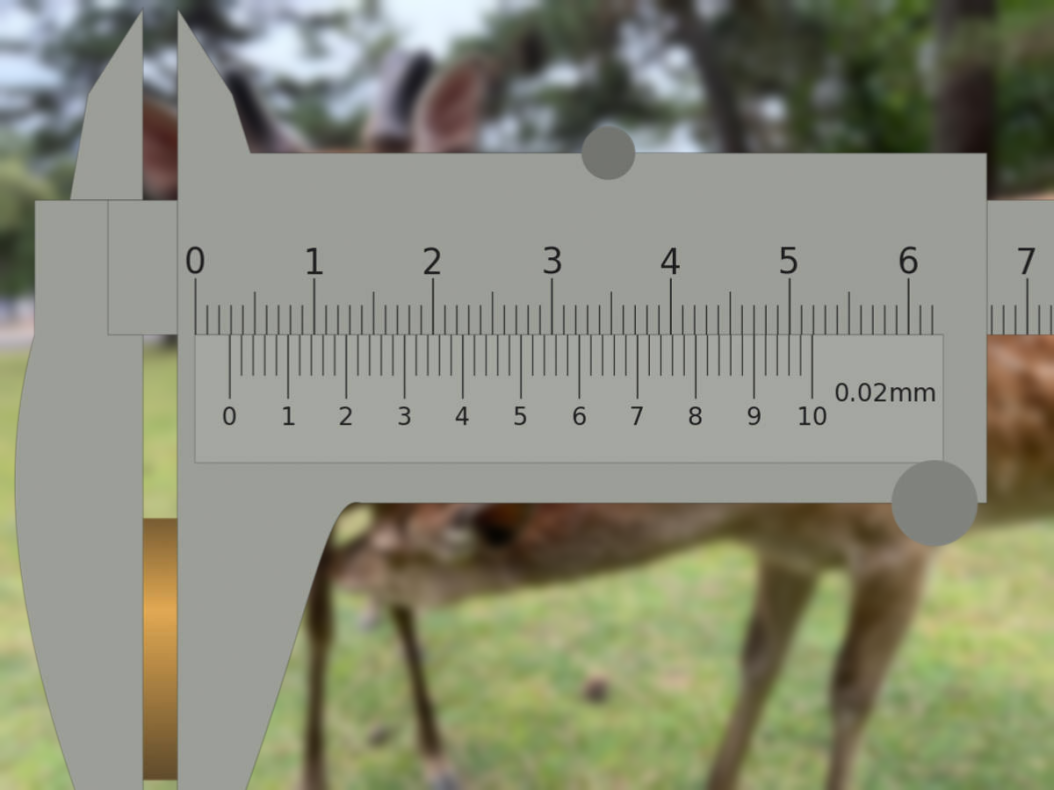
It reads {"value": 2.9, "unit": "mm"}
